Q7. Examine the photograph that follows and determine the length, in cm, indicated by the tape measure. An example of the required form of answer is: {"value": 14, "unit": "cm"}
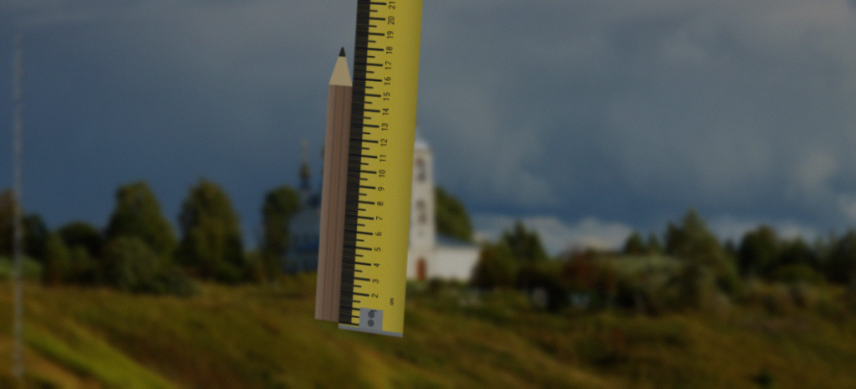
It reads {"value": 18, "unit": "cm"}
